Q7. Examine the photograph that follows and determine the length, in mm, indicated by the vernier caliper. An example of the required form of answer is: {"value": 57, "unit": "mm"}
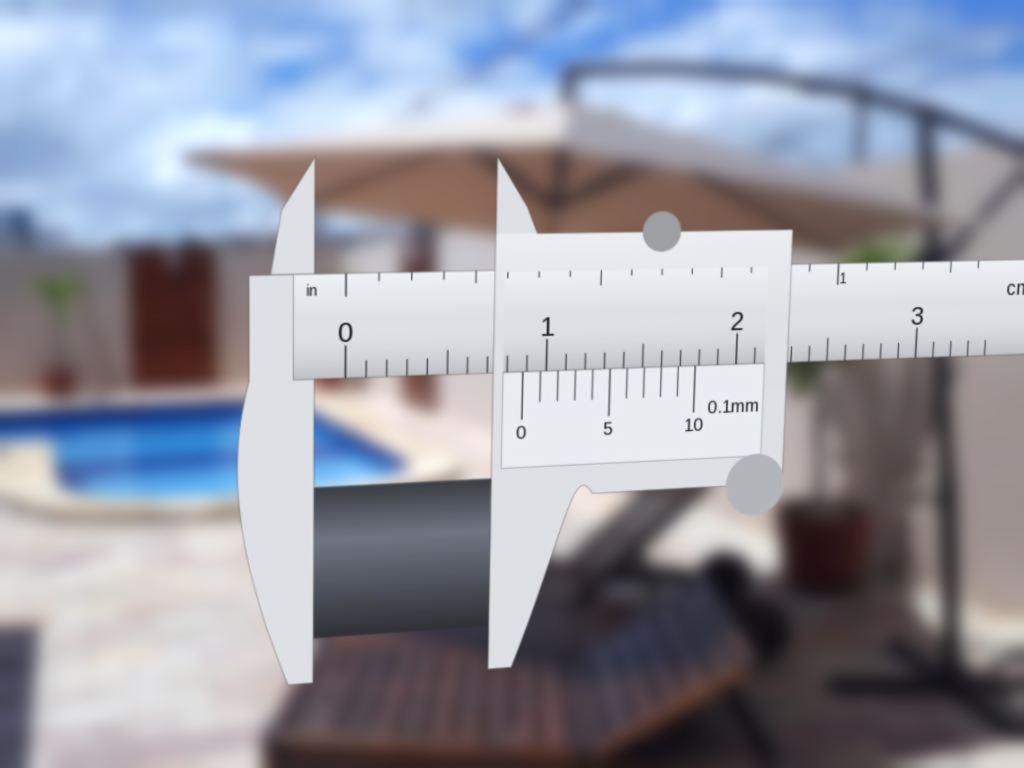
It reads {"value": 8.8, "unit": "mm"}
